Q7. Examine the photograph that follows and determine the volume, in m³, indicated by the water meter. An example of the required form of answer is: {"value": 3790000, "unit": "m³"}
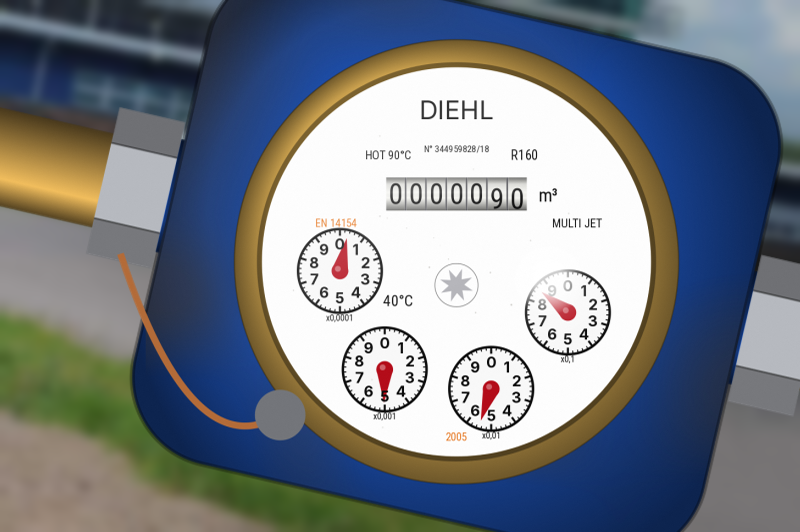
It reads {"value": 89.8550, "unit": "m³"}
